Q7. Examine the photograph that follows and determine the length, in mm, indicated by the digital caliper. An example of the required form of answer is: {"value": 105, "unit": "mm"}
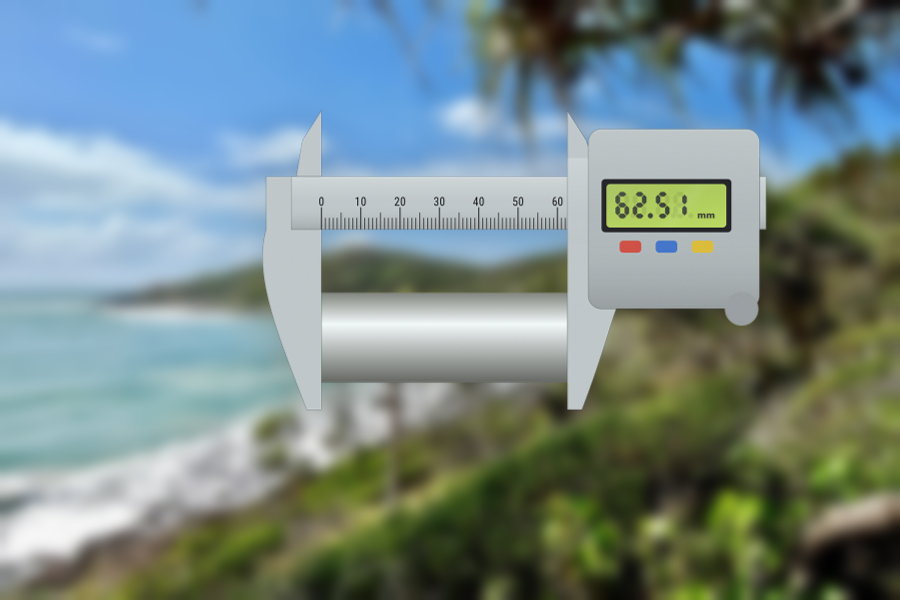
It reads {"value": 62.51, "unit": "mm"}
